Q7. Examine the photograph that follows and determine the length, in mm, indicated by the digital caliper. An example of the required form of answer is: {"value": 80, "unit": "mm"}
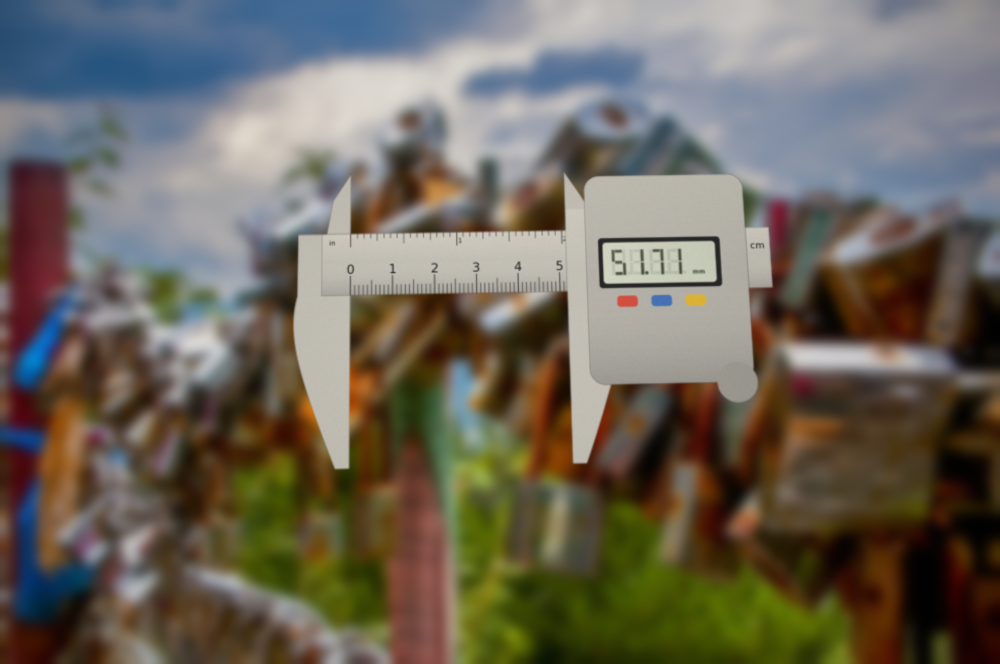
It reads {"value": 51.71, "unit": "mm"}
